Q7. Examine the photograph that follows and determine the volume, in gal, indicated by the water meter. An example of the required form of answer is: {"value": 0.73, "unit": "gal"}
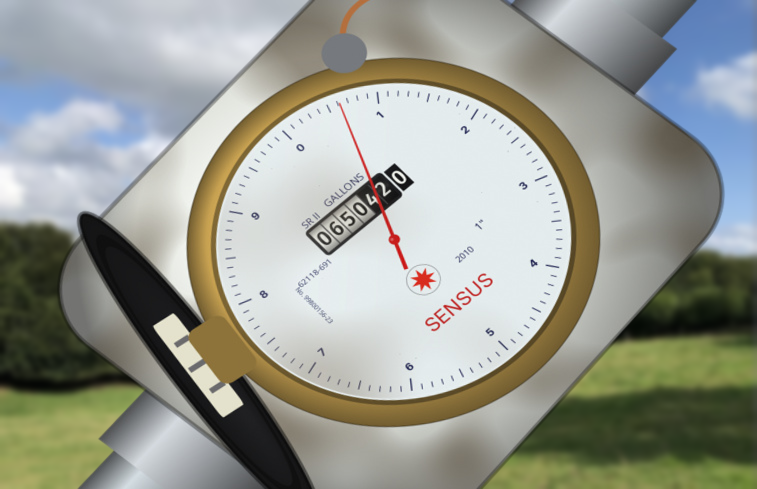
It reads {"value": 650420.6, "unit": "gal"}
